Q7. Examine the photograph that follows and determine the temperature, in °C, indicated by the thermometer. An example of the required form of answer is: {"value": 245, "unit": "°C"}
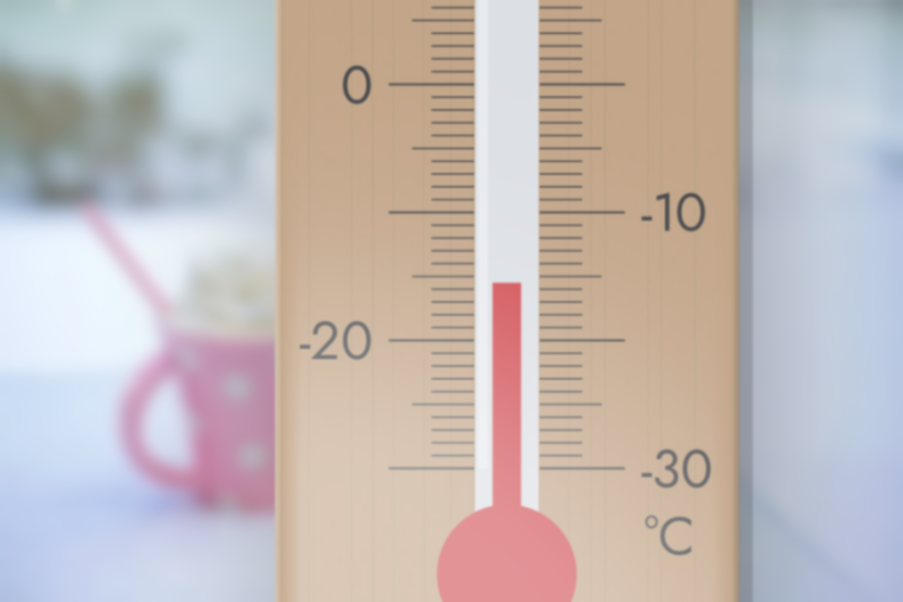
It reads {"value": -15.5, "unit": "°C"}
